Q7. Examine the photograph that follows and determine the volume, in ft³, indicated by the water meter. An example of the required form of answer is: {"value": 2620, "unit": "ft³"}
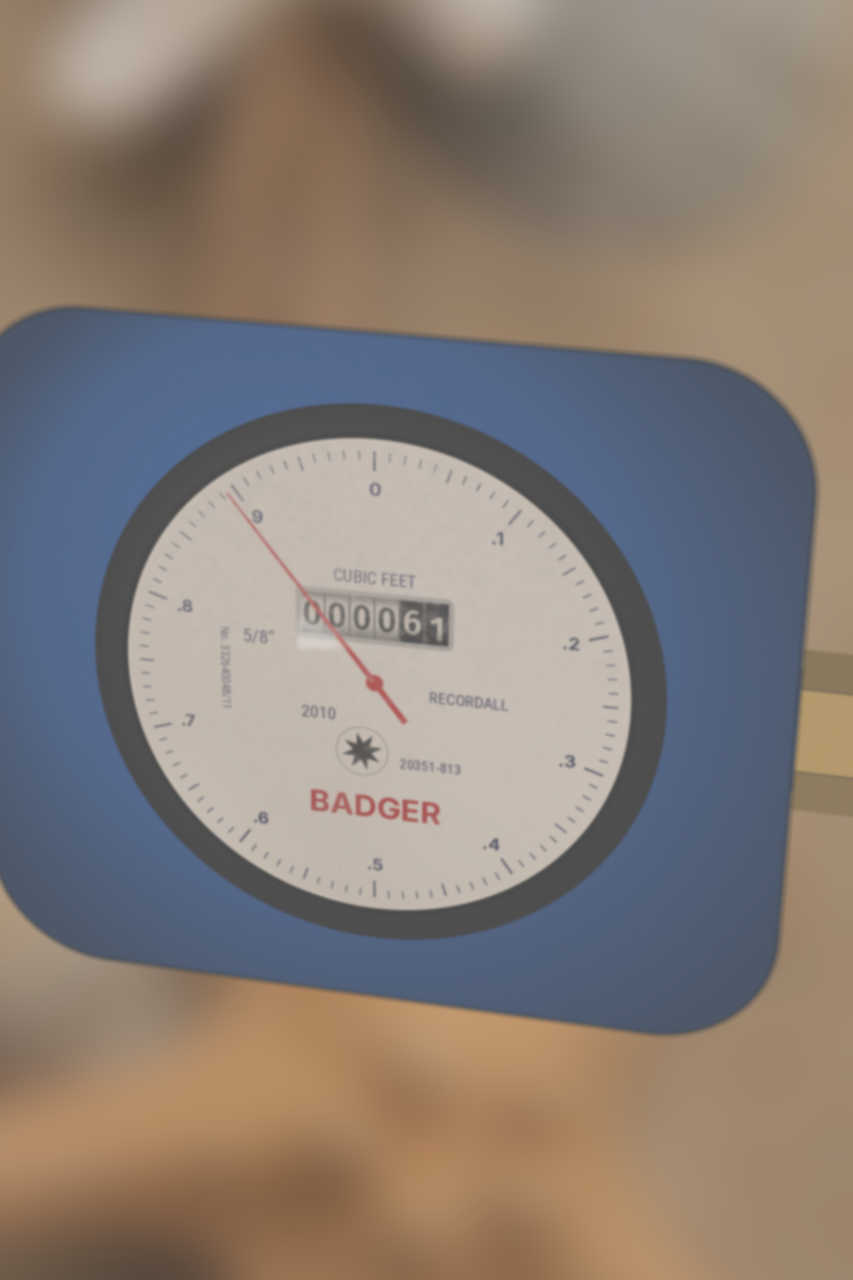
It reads {"value": 60.89, "unit": "ft³"}
